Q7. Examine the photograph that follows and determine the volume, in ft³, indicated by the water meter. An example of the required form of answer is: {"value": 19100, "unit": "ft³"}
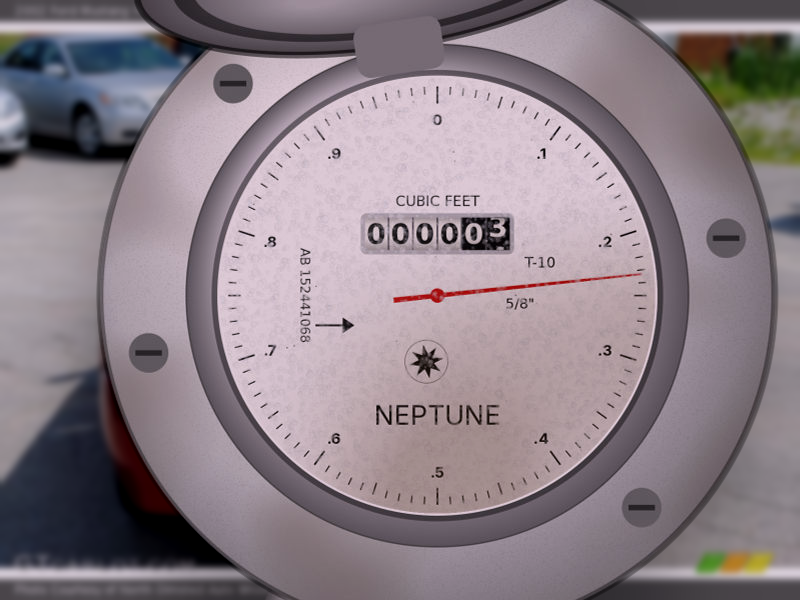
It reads {"value": 3.23, "unit": "ft³"}
